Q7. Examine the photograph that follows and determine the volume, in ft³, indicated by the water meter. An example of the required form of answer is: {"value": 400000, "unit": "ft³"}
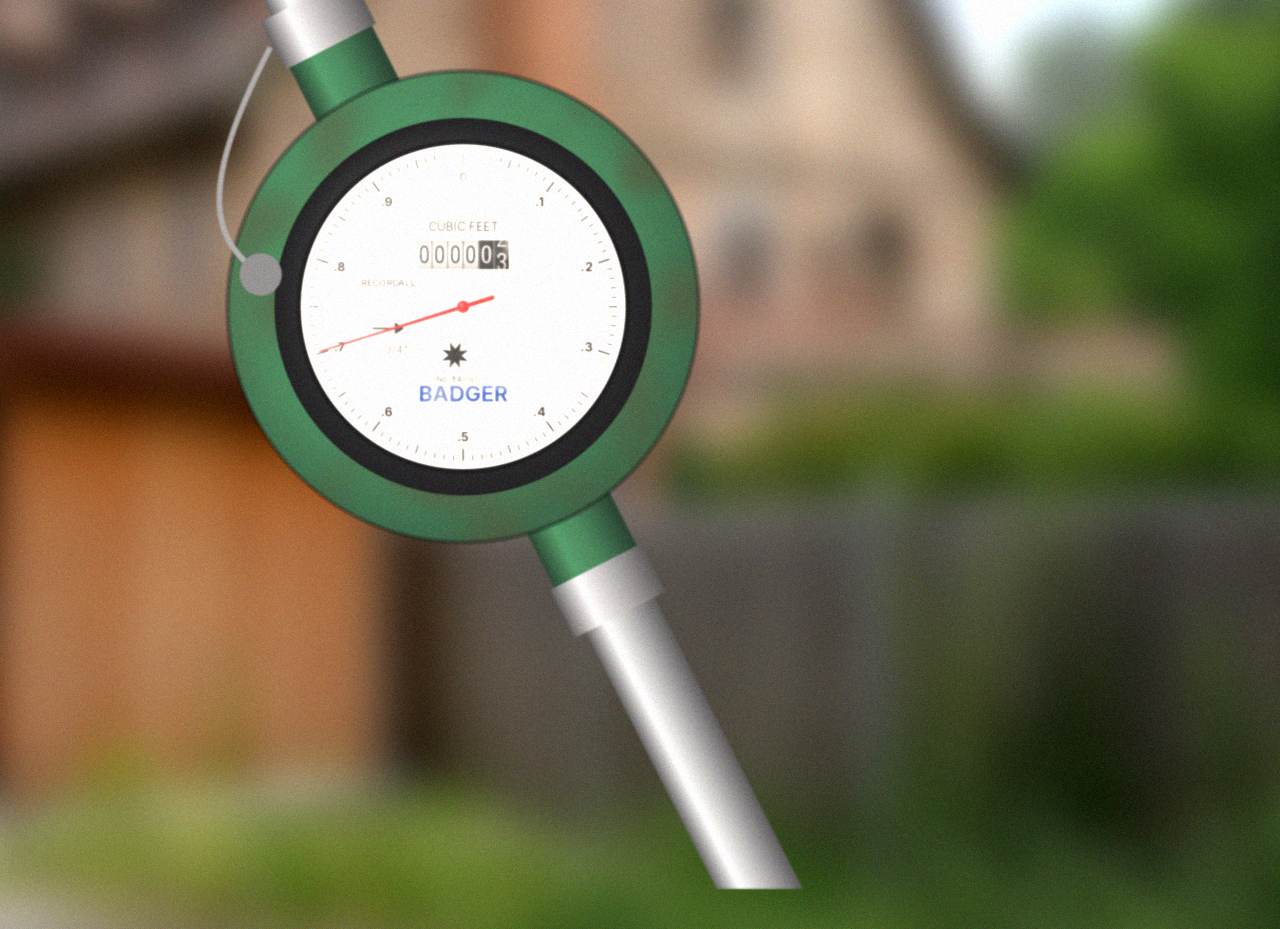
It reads {"value": 2.70, "unit": "ft³"}
